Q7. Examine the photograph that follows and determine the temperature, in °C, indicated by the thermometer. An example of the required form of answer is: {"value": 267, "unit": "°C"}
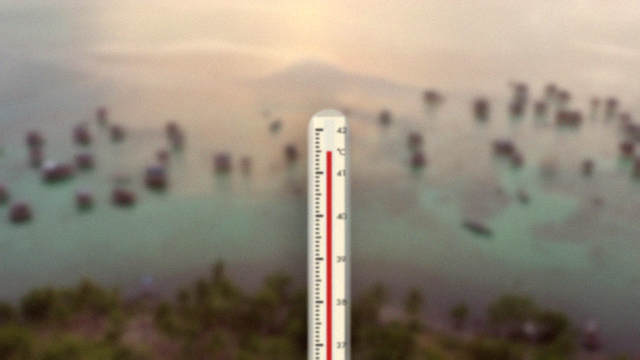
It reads {"value": 41.5, "unit": "°C"}
